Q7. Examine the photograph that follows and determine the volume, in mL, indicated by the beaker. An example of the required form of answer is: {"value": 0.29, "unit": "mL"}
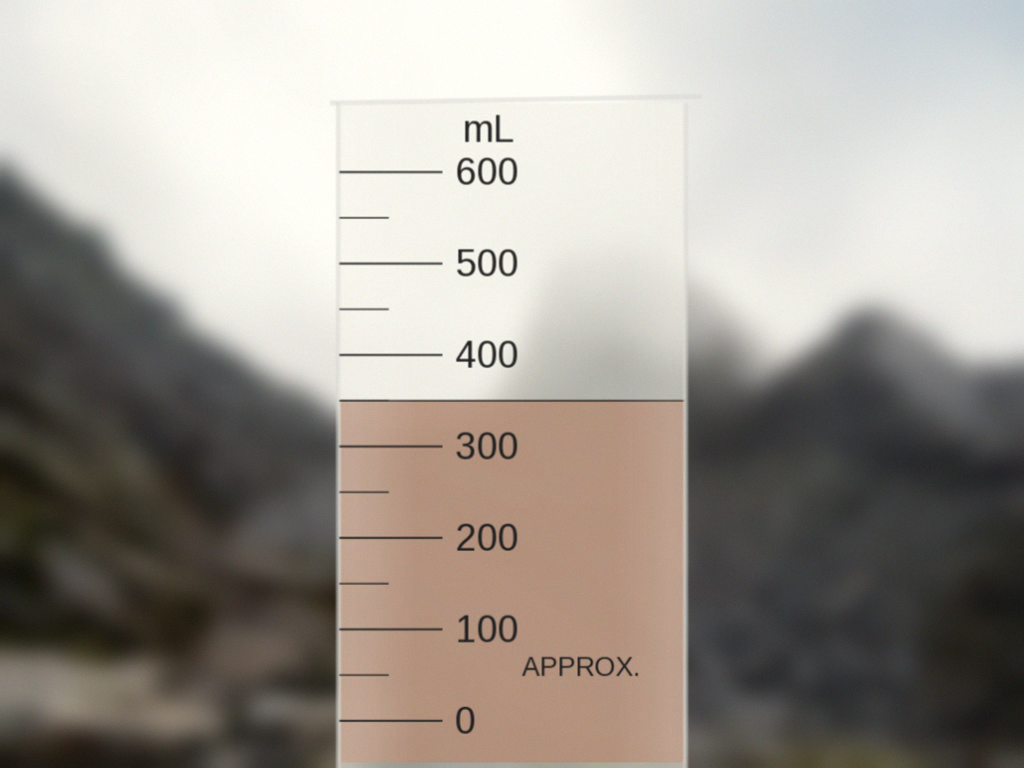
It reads {"value": 350, "unit": "mL"}
